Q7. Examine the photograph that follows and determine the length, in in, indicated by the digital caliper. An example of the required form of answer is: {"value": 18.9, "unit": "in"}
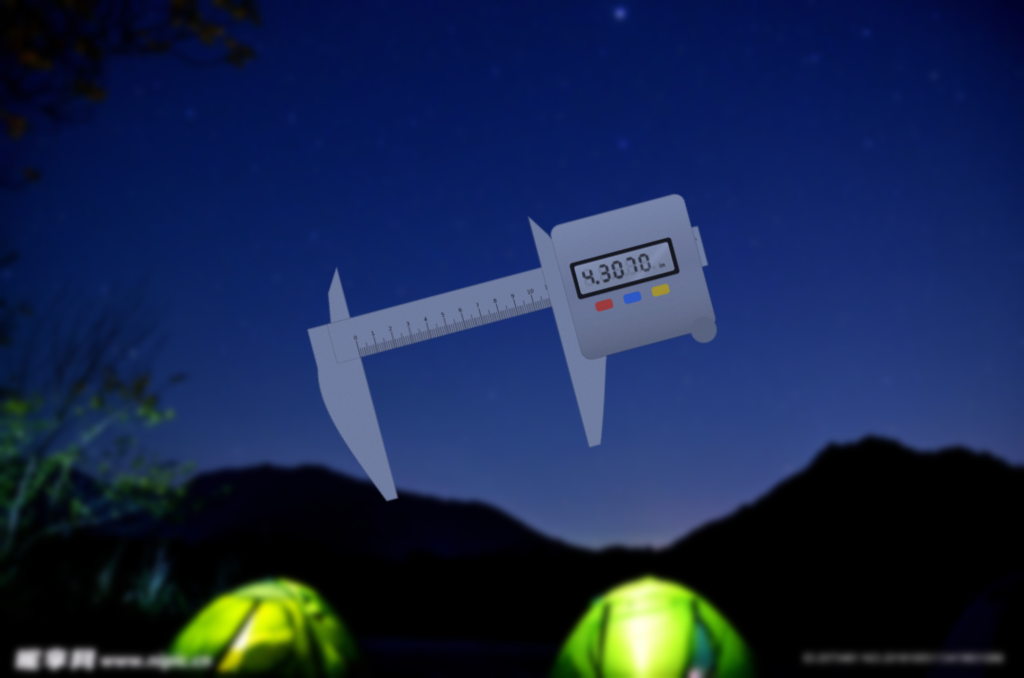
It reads {"value": 4.3070, "unit": "in"}
